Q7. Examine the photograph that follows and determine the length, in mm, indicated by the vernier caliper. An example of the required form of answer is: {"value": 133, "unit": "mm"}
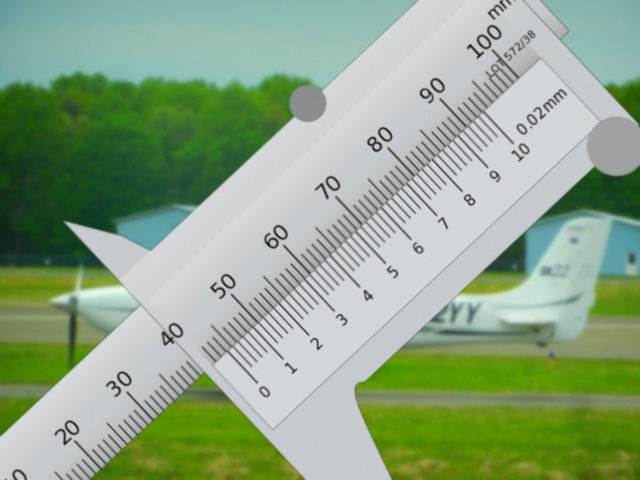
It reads {"value": 44.2, "unit": "mm"}
